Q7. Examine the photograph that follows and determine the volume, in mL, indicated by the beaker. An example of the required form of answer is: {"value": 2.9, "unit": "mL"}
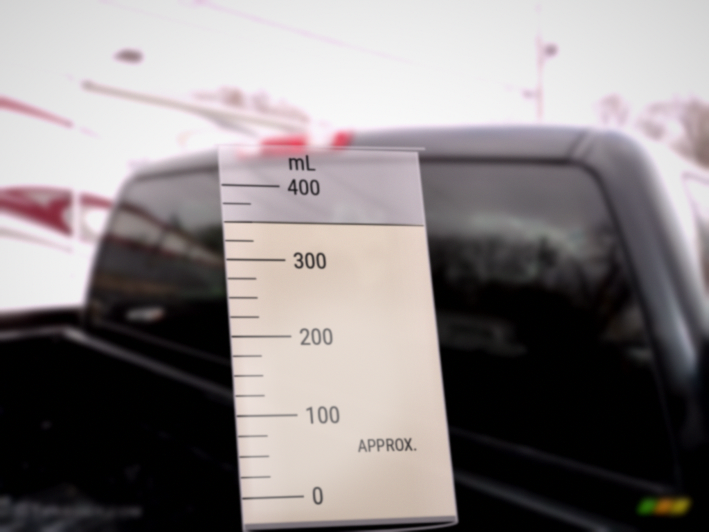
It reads {"value": 350, "unit": "mL"}
